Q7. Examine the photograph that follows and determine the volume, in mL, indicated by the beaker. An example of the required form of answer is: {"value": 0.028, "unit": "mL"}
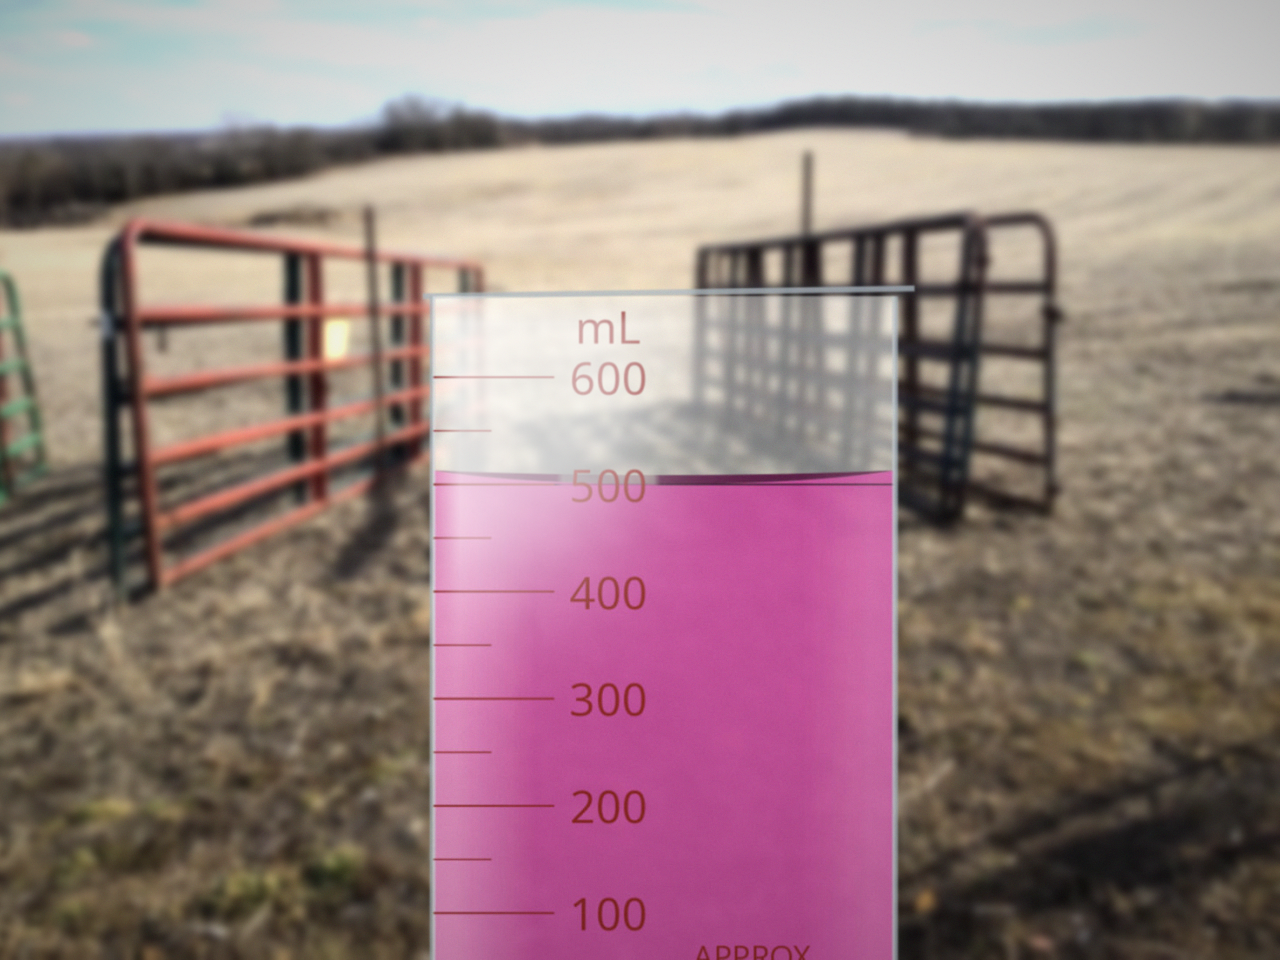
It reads {"value": 500, "unit": "mL"}
